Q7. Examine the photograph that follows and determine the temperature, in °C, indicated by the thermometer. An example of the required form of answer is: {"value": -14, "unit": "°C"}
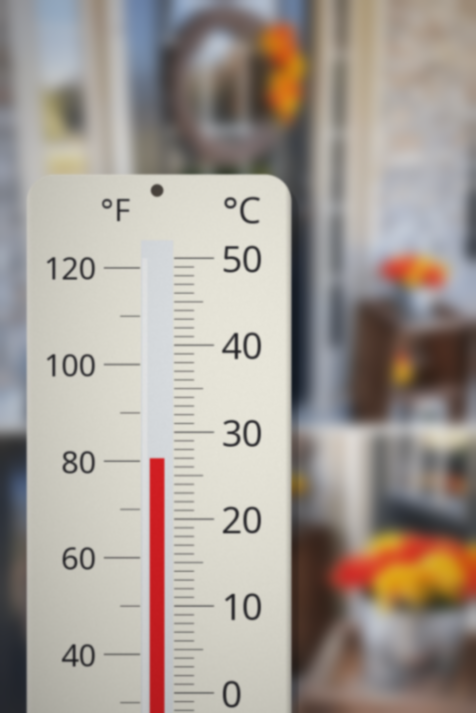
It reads {"value": 27, "unit": "°C"}
